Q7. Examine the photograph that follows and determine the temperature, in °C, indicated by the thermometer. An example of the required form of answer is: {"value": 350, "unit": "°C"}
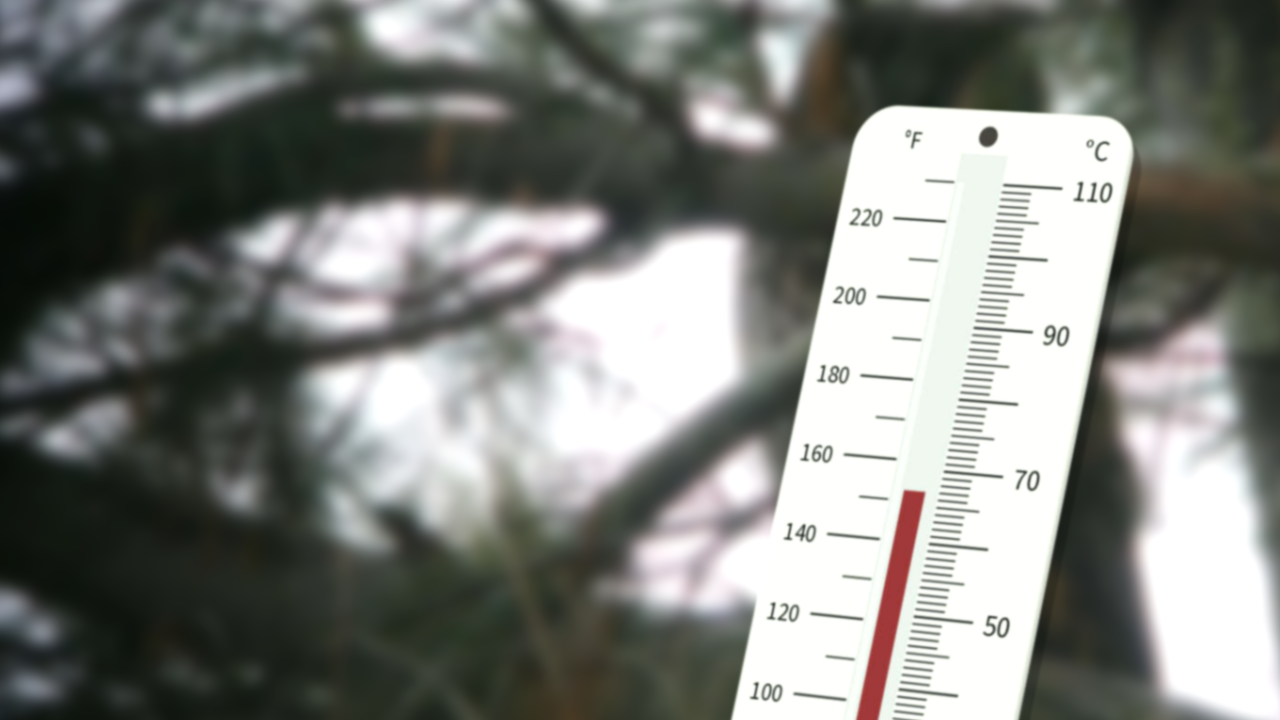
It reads {"value": 67, "unit": "°C"}
